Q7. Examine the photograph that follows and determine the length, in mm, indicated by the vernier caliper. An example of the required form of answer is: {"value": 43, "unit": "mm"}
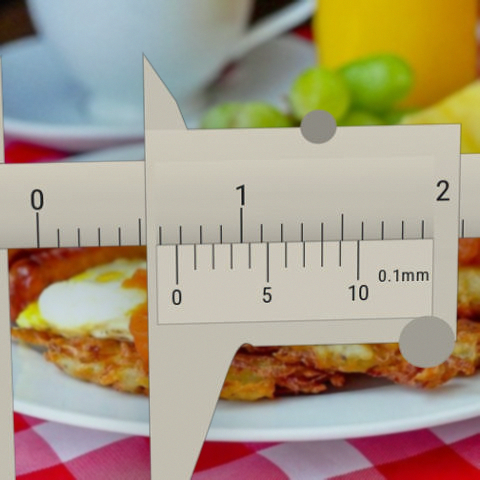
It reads {"value": 6.8, "unit": "mm"}
